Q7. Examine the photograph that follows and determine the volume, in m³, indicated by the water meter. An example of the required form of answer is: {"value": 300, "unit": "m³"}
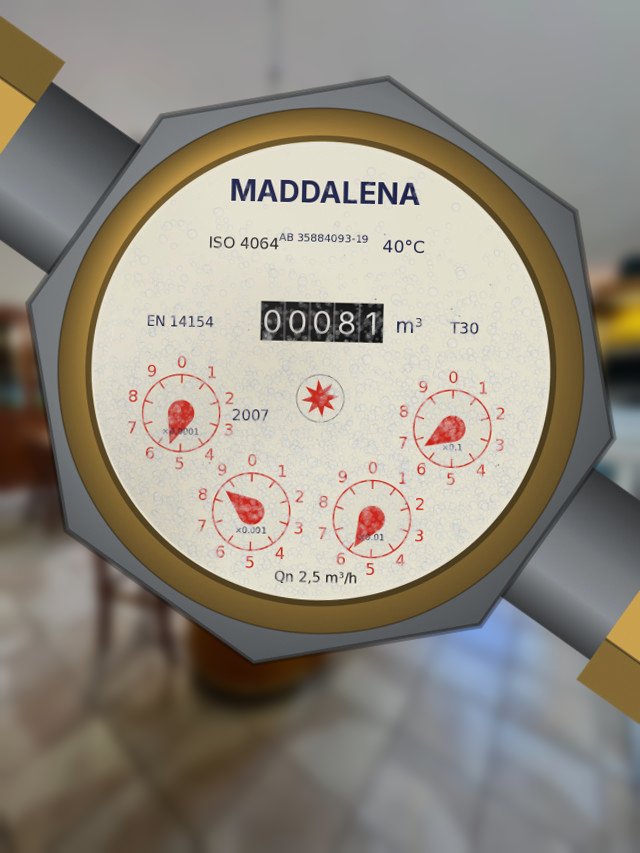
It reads {"value": 81.6585, "unit": "m³"}
